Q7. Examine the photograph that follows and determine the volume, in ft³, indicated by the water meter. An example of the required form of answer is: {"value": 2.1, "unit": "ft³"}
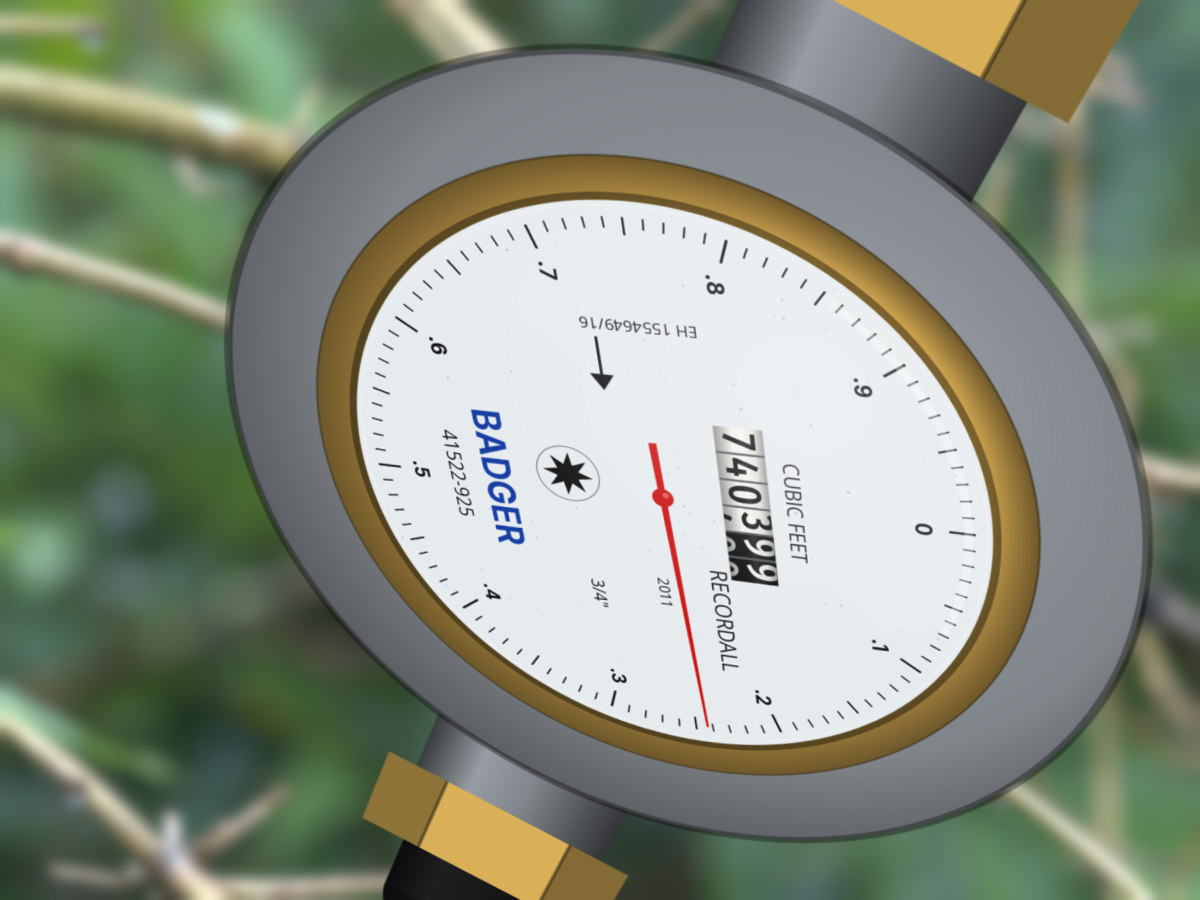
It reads {"value": 740399.24, "unit": "ft³"}
